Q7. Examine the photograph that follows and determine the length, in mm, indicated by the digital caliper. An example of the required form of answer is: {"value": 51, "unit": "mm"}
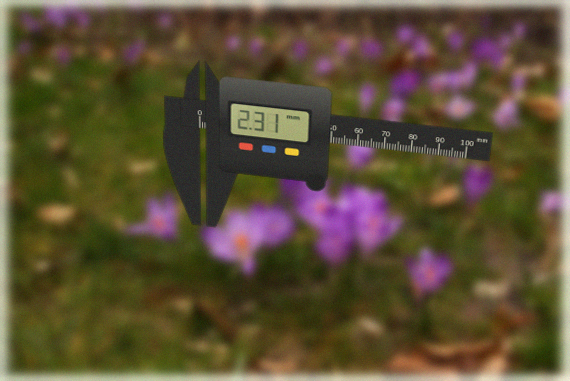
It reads {"value": 2.31, "unit": "mm"}
